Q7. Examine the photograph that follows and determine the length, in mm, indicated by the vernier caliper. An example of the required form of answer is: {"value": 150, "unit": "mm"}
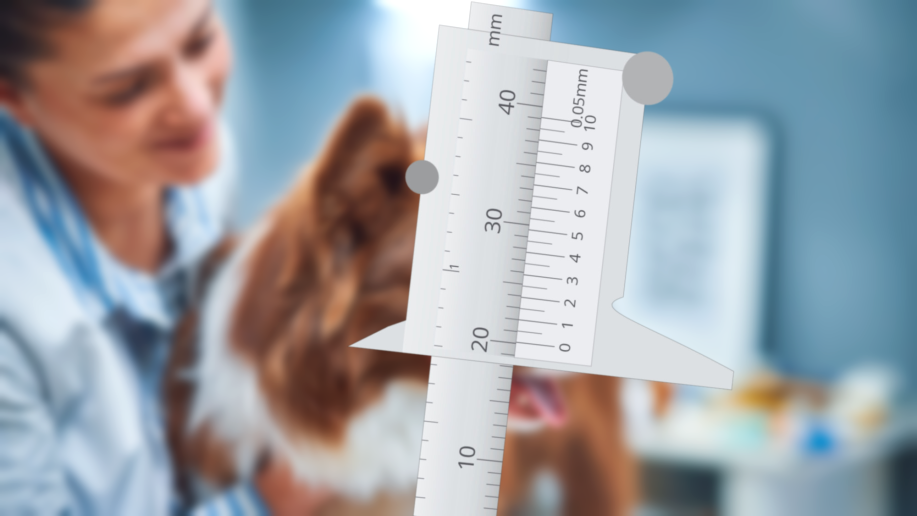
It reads {"value": 20.1, "unit": "mm"}
